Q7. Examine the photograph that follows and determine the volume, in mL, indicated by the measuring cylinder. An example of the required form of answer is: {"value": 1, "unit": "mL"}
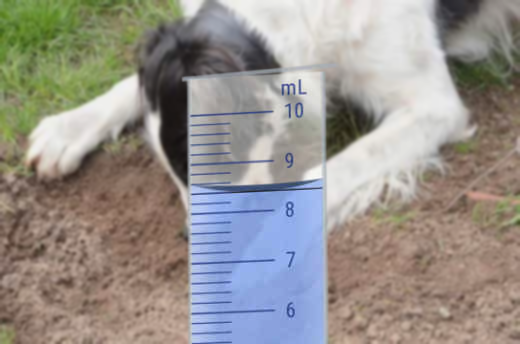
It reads {"value": 8.4, "unit": "mL"}
